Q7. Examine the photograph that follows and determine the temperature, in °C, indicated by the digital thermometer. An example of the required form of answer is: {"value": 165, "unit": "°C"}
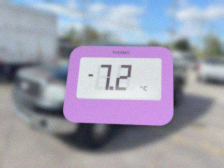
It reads {"value": -7.2, "unit": "°C"}
